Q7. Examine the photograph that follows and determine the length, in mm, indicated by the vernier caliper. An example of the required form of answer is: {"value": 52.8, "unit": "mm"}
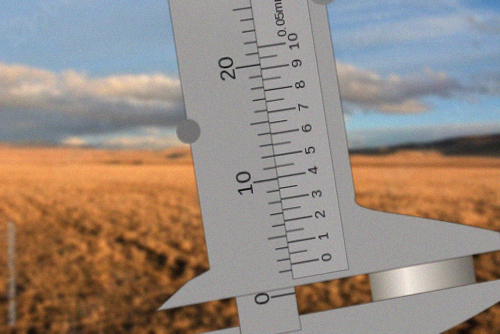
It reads {"value": 2.5, "unit": "mm"}
